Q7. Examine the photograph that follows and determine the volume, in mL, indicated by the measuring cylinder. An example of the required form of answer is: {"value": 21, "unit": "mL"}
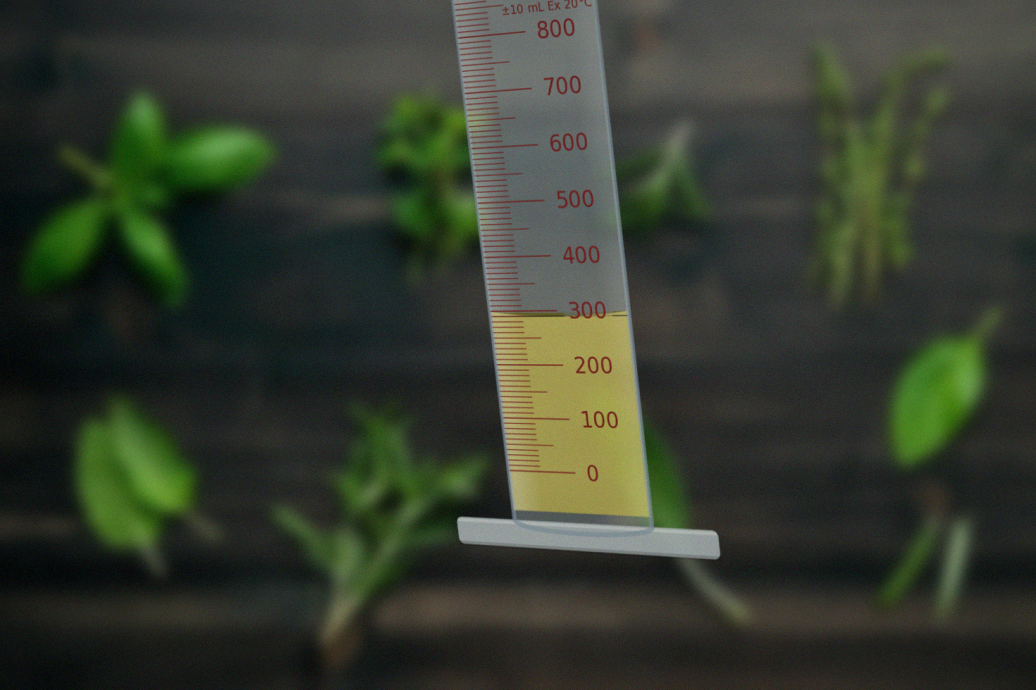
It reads {"value": 290, "unit": "mL"}
